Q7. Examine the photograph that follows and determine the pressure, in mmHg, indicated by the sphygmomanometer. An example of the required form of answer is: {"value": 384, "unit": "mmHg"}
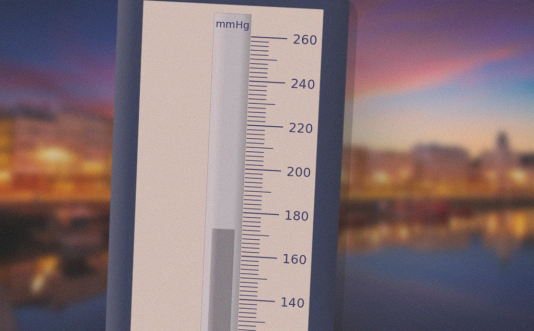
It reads {"value": 172, "unit": "mmHg"}
